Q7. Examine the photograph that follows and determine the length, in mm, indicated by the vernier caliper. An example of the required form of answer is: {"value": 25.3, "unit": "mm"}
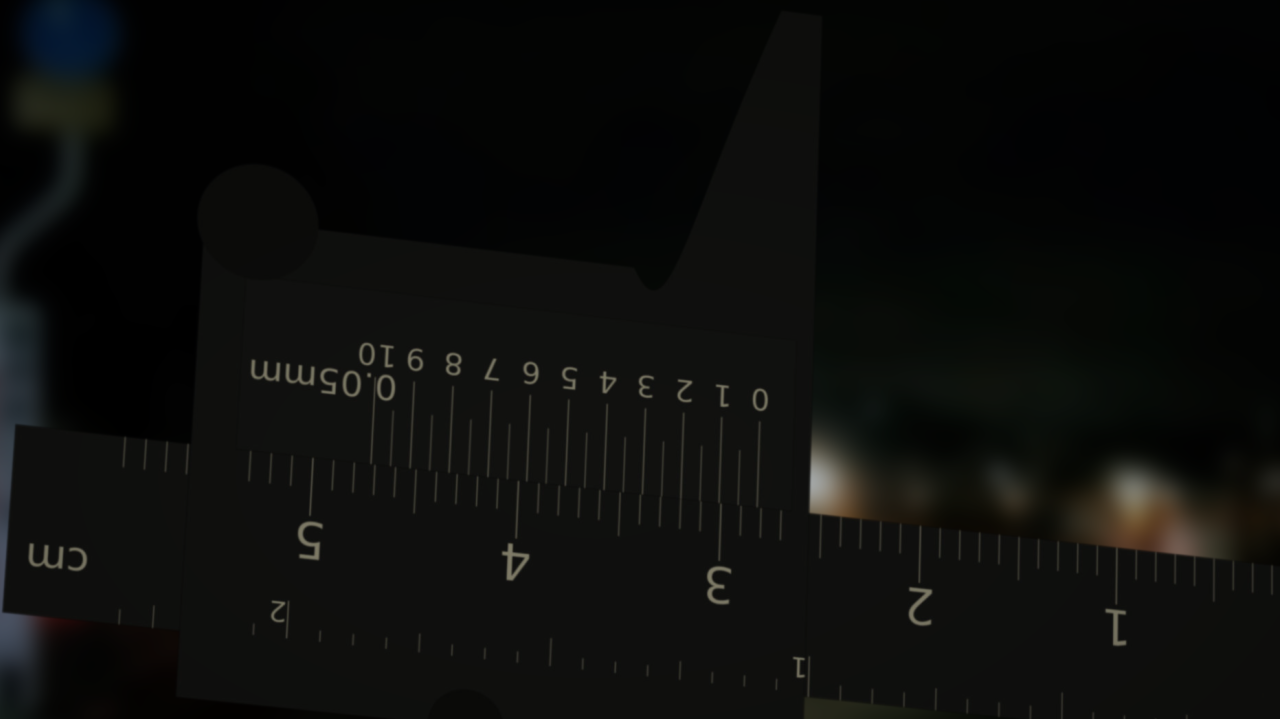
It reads {"value": 28.2, "unit": "mm"}
